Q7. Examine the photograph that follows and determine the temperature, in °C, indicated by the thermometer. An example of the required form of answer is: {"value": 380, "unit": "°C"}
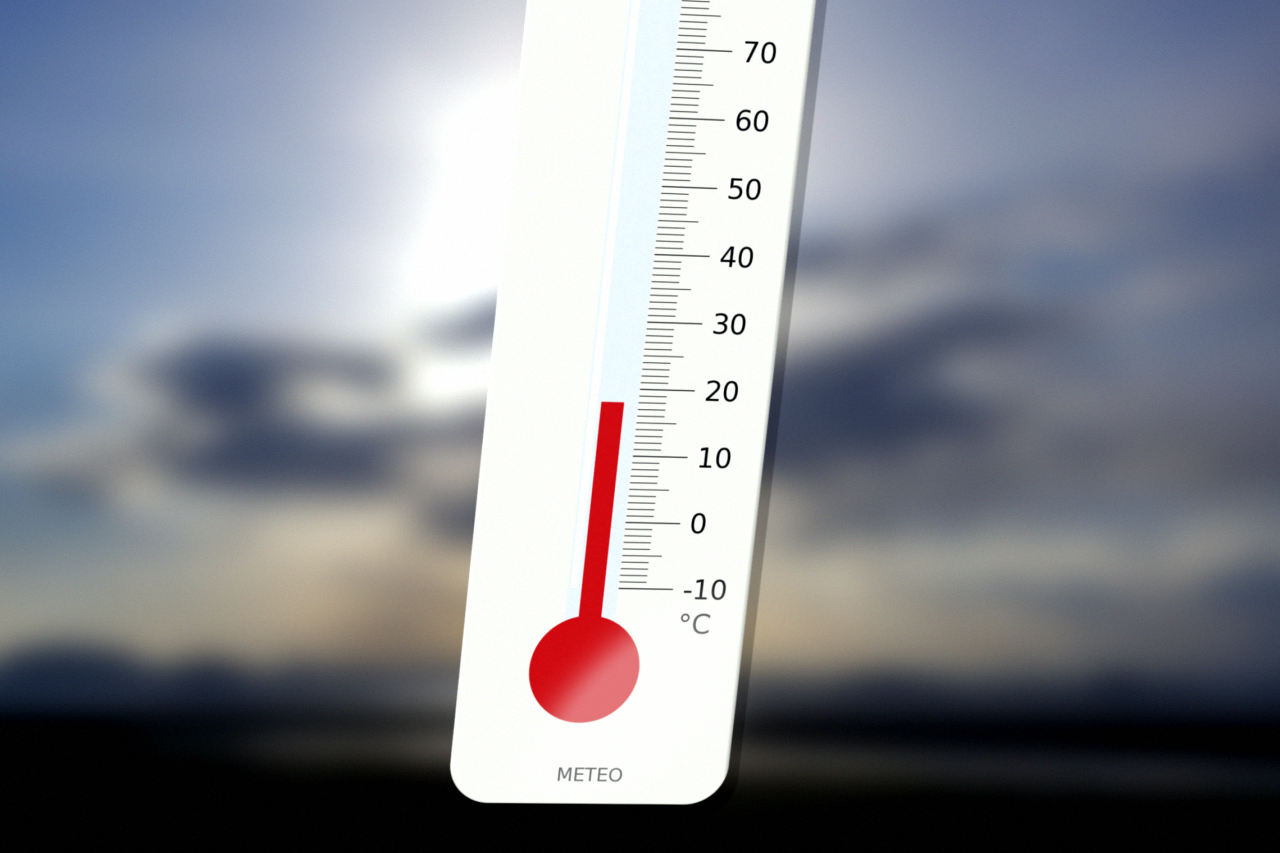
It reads {"value": 18, "unit": "°C"}
